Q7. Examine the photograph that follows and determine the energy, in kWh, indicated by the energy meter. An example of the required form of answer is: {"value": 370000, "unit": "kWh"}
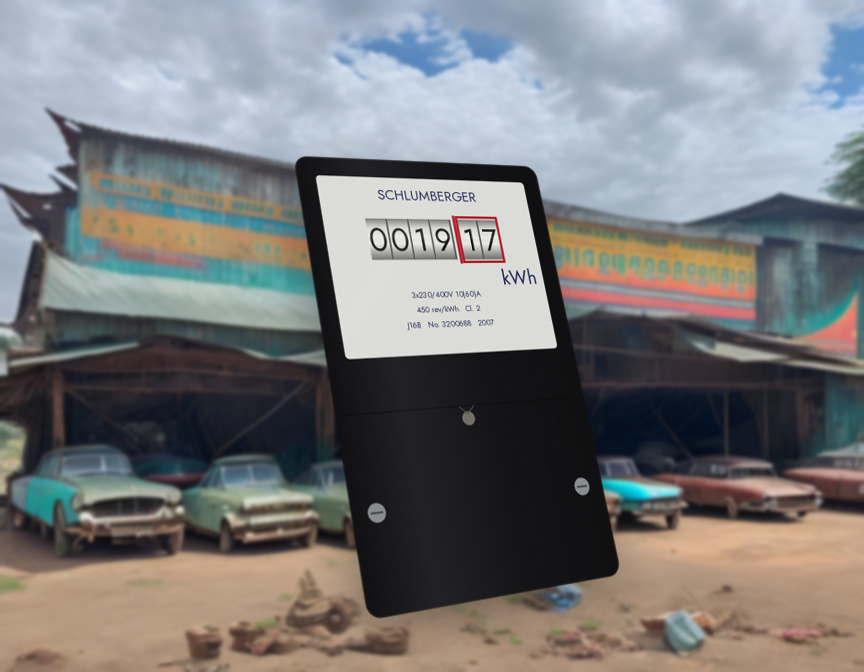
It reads {"value": 19.17, "unit": "kWh"}
